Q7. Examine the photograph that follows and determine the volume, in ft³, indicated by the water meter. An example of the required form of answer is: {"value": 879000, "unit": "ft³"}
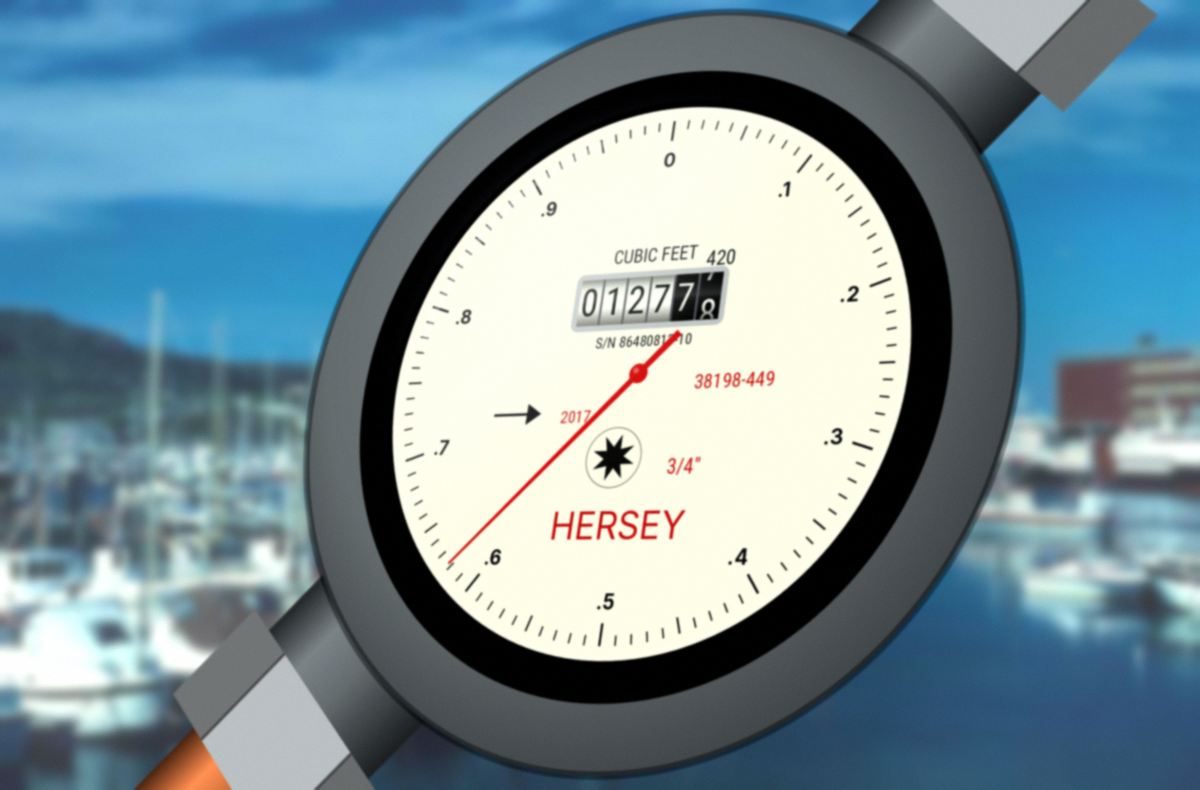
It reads {"value": 12777.62, "unit": "ft³"}
